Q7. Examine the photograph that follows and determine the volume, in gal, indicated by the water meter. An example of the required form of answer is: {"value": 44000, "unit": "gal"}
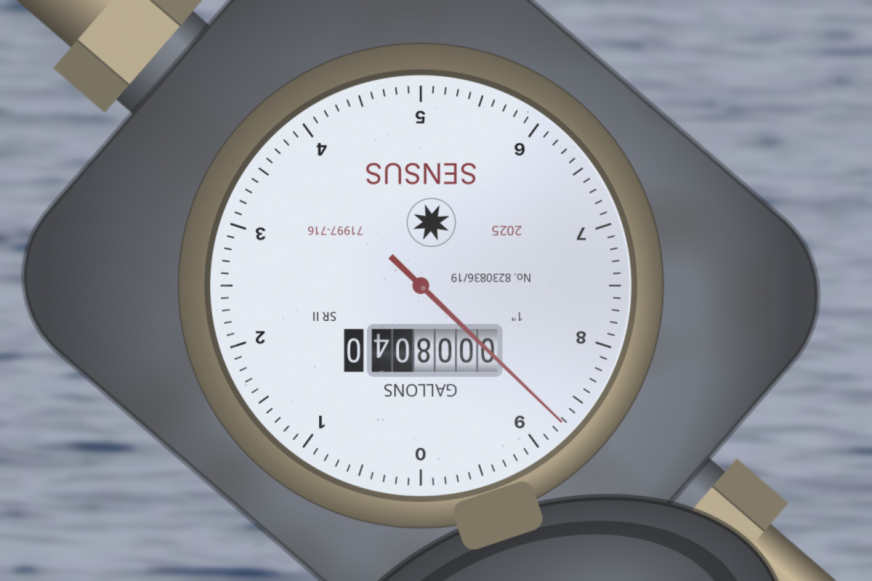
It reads {"value": 8038.7, "unit": "gal"}
